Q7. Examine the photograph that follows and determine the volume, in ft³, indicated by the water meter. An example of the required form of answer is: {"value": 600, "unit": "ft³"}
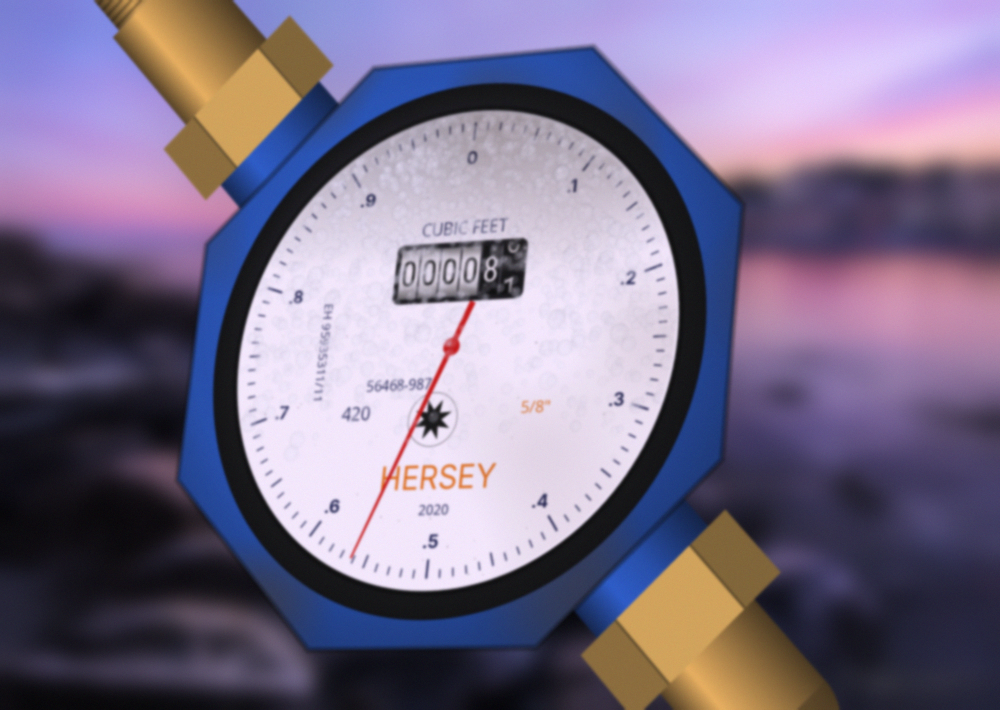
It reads {"value": 80.56, "unit": "ft³"}
